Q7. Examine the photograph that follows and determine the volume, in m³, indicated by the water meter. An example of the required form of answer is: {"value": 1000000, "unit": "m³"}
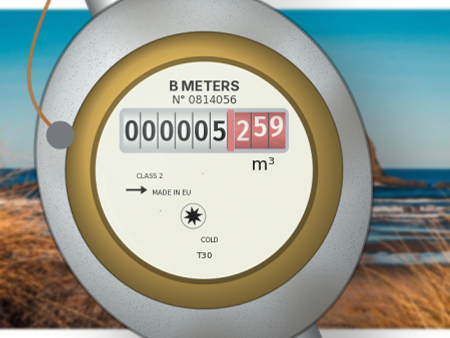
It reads {"value": 5.259, "unit": "m³"}
